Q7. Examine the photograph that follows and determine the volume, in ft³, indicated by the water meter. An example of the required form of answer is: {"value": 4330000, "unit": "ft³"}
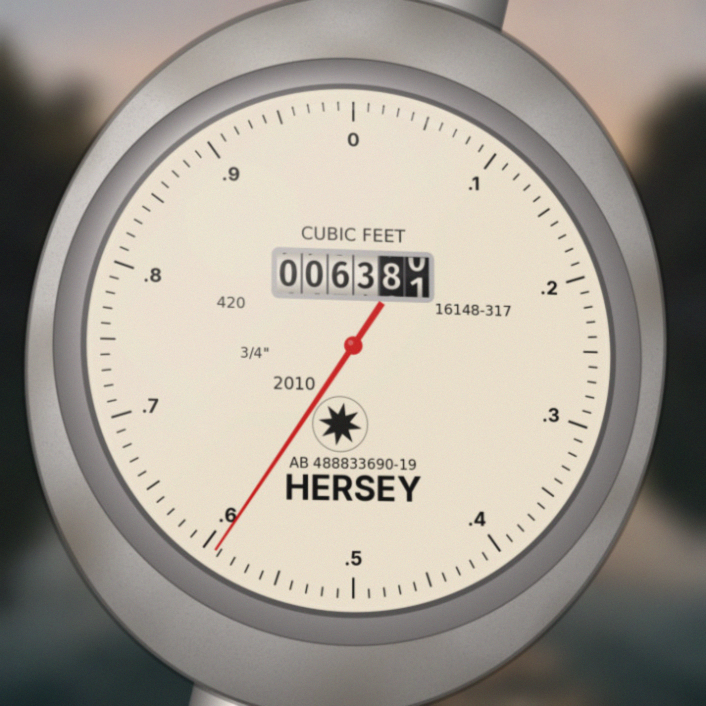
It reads {"value": 6380.59, "unit": "ft³"}
